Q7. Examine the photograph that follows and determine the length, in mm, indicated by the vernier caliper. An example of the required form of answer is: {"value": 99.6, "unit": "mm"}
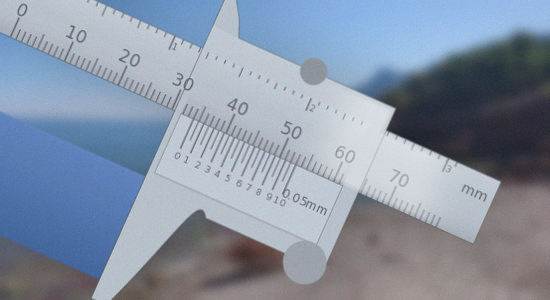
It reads {"value": 34.0, "unit": "mm"}
